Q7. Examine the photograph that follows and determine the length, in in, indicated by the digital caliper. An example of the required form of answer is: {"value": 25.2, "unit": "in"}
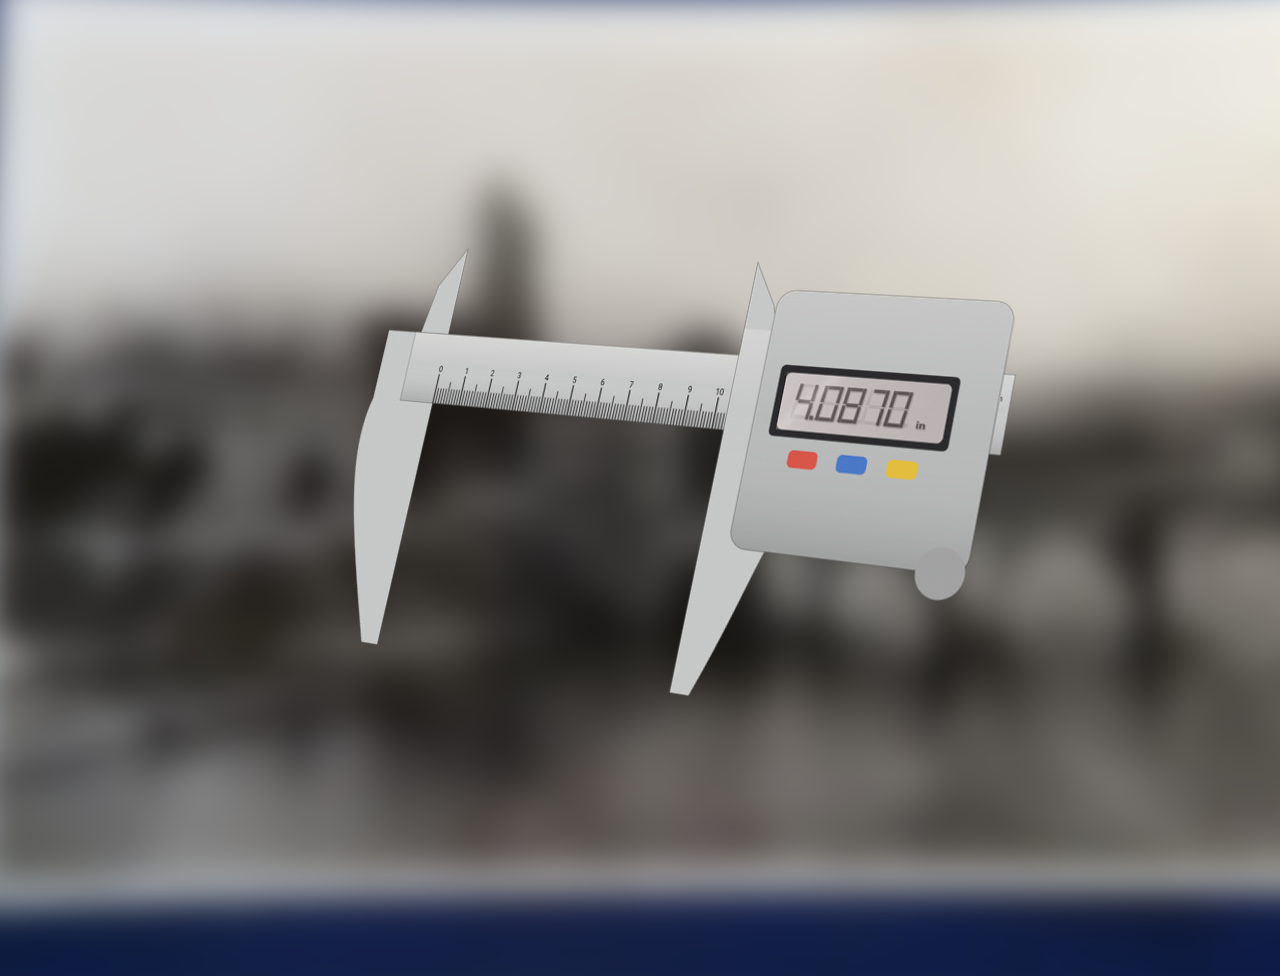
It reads {"value": 4.0870, "unit": "in"}
